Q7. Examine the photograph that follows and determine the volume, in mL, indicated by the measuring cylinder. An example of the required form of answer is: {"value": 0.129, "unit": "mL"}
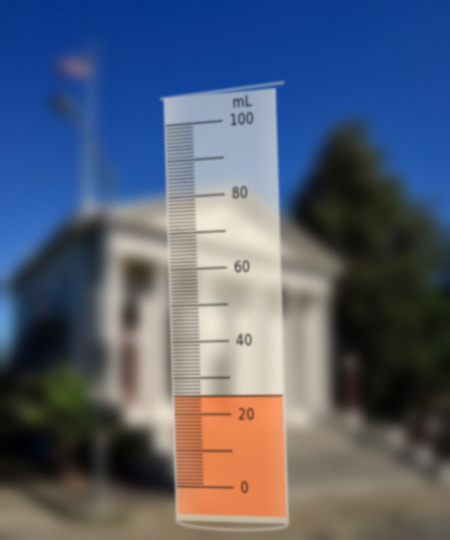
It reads {"value": 25, "unit": "mL"}
